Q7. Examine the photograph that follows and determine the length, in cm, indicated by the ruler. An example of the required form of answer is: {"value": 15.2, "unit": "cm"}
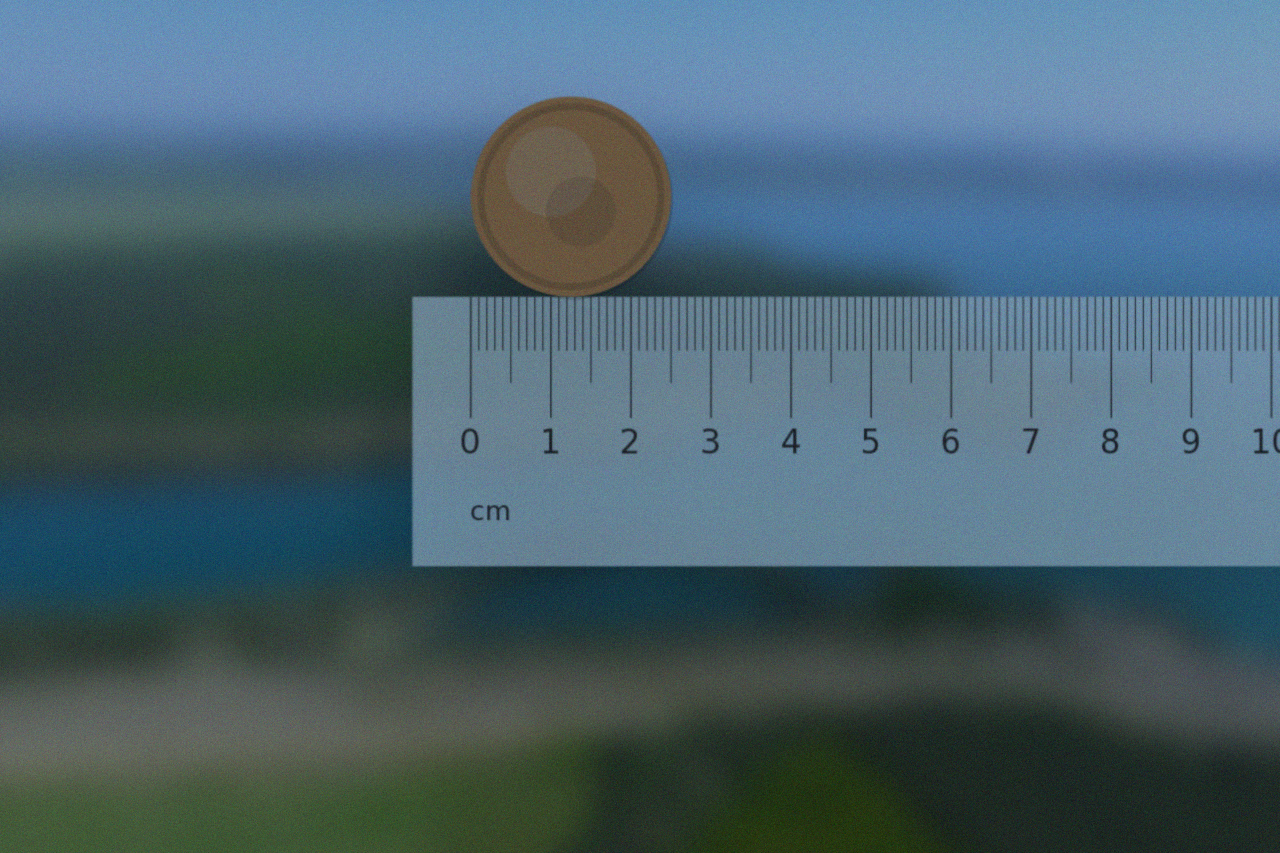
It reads {"value": 2.5, "unit": "cm"}
